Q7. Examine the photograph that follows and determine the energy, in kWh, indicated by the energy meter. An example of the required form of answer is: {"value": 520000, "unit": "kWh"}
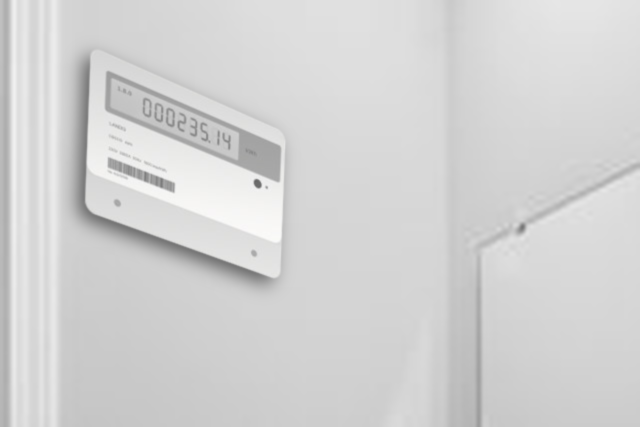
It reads {"value": 235.14, "unit": "kWh"}
